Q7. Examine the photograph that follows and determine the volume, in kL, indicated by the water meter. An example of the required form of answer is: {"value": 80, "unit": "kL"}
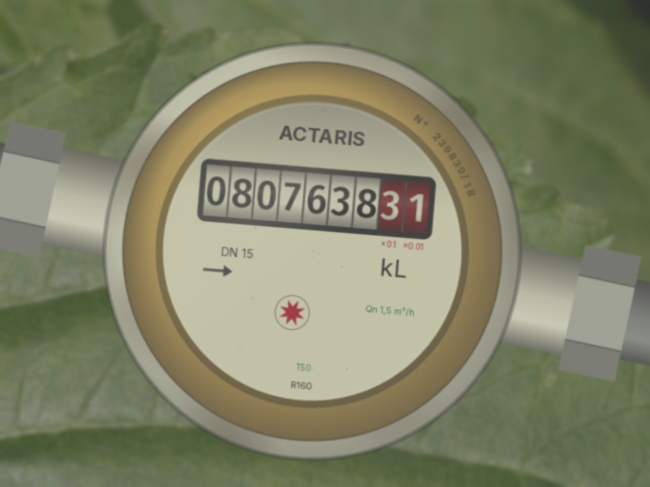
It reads {"value": 807638.31, "unit": "kL"}
